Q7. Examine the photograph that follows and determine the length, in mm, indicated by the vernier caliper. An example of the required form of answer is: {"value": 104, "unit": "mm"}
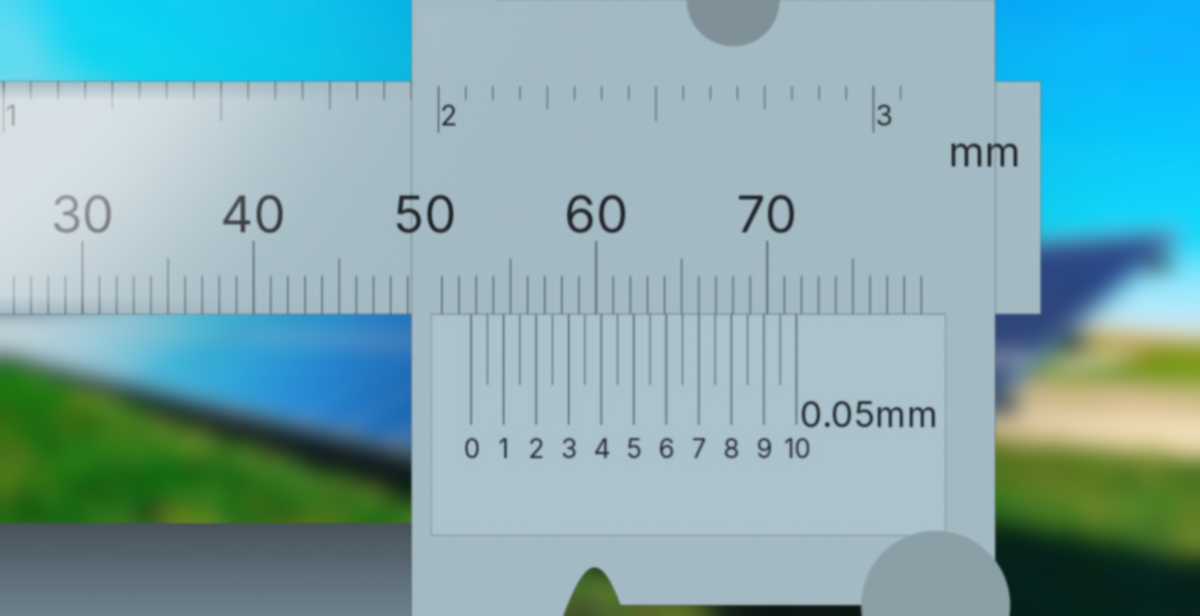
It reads {"value": 52.7, "unit": "mm"}
